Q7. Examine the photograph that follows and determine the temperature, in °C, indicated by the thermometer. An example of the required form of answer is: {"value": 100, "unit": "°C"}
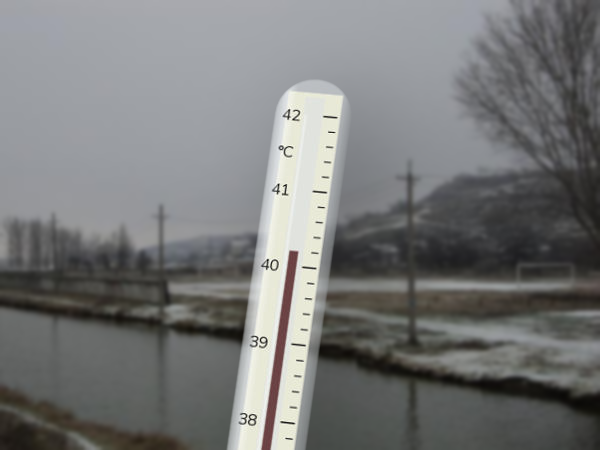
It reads {"value": 40.2, "unit": "°C"}
